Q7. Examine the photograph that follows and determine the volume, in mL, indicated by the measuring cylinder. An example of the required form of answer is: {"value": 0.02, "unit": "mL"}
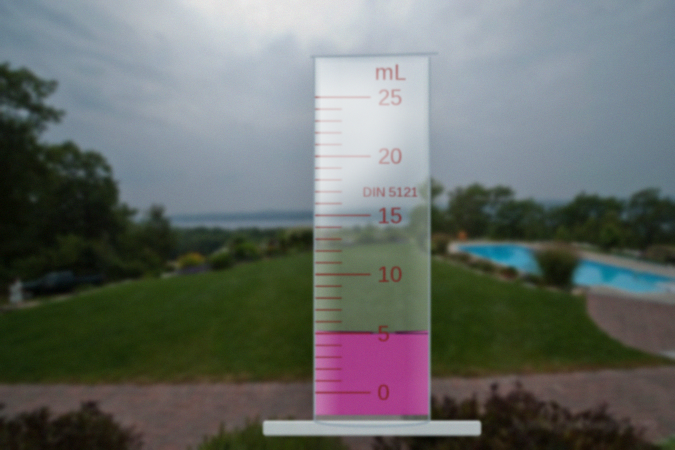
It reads {"value": 5, "unit": "mL"}
